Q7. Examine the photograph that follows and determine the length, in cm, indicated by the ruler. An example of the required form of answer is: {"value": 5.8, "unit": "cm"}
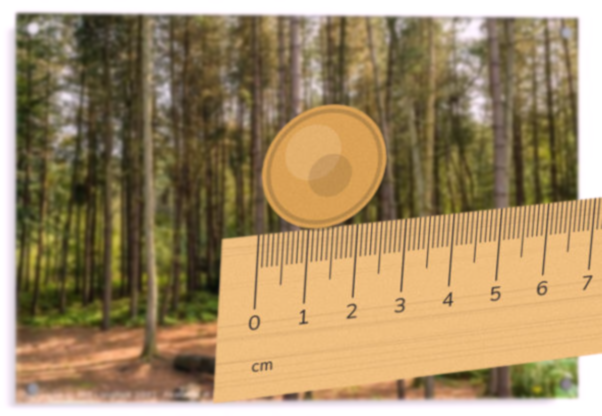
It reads {"value": 2.5, "unit": "cm"}
